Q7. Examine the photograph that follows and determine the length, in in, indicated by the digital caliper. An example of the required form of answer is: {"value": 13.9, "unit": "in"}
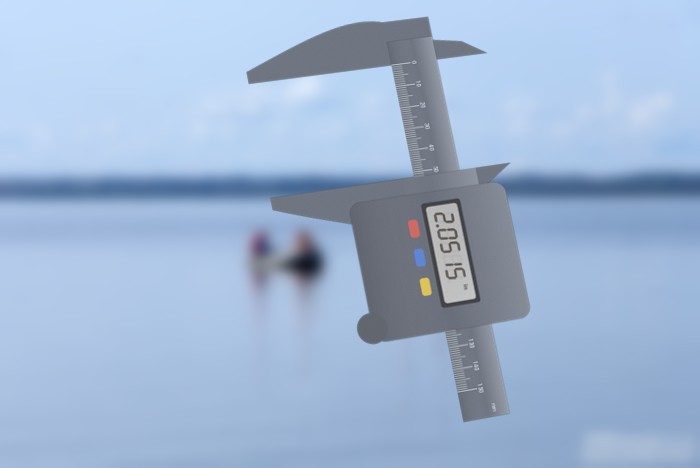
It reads {"value": 2.0515, "unit": "in"}
